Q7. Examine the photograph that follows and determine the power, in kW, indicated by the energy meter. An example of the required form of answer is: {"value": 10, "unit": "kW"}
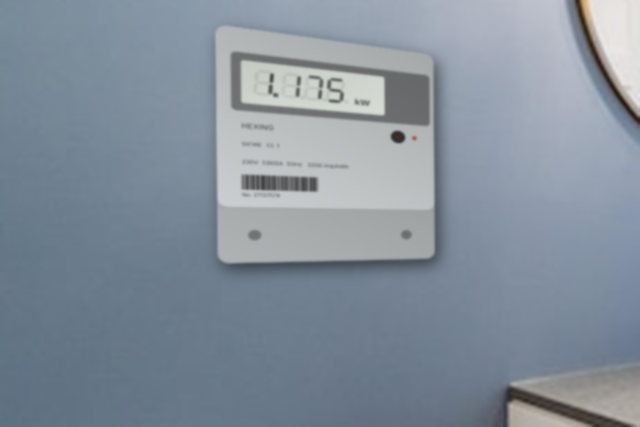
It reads {"value": 1.175, "unit": "kW"}
